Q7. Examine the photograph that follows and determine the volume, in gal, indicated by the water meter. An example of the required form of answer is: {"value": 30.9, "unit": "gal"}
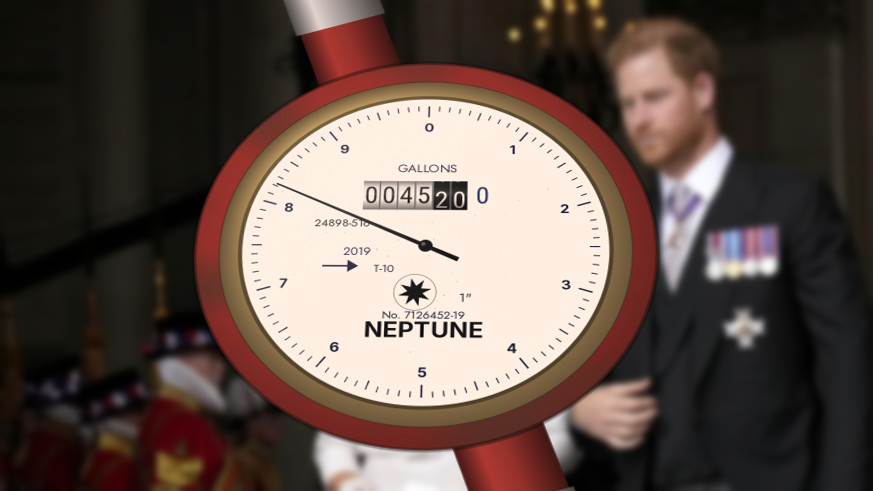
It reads {"value": 45198.2, "unit": "gal"}
